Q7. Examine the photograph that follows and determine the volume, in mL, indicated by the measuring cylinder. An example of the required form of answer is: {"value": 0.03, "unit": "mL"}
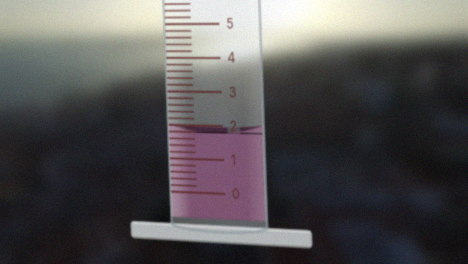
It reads {"value": 1.8, "unit": "mL"}
